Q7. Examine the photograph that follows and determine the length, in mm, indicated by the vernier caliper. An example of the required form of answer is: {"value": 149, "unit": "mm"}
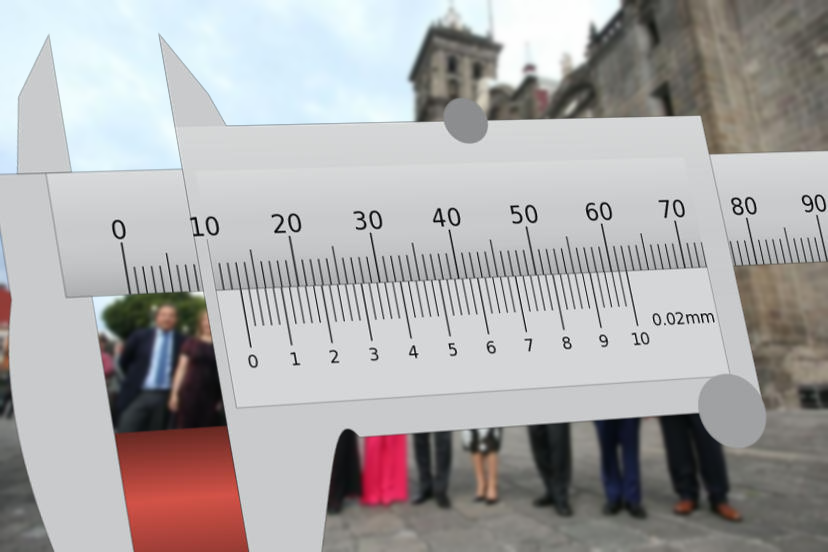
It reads {"value": 13.0, "unit": "mm"}
